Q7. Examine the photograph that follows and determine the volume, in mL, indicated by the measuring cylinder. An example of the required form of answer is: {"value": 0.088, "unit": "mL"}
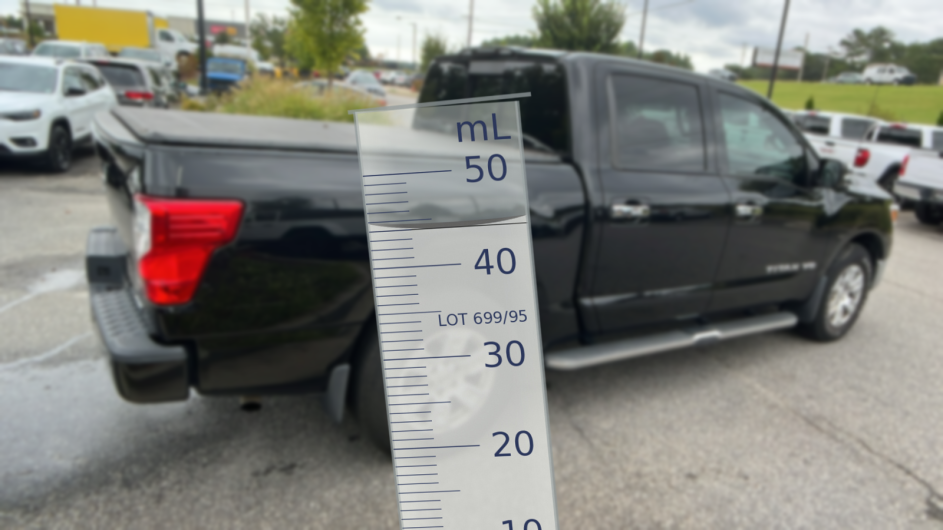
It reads {"value": 44, "unit": "mL"}
